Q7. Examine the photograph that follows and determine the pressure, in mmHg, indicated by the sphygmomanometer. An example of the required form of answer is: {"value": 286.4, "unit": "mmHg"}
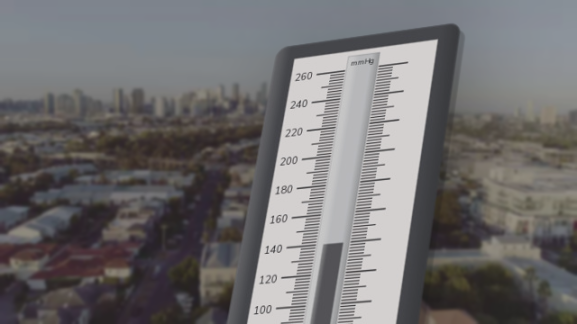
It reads {"value": 140, "unit": "mmHg"}
